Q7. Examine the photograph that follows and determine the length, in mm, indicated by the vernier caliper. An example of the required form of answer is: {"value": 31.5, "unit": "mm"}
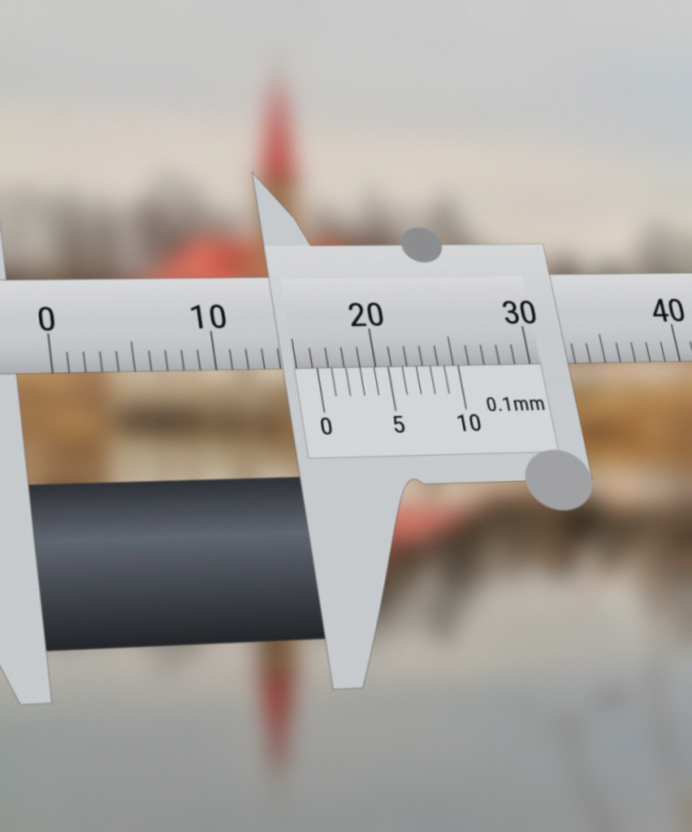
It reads {"value": 16.3, "unit": "mm"}
